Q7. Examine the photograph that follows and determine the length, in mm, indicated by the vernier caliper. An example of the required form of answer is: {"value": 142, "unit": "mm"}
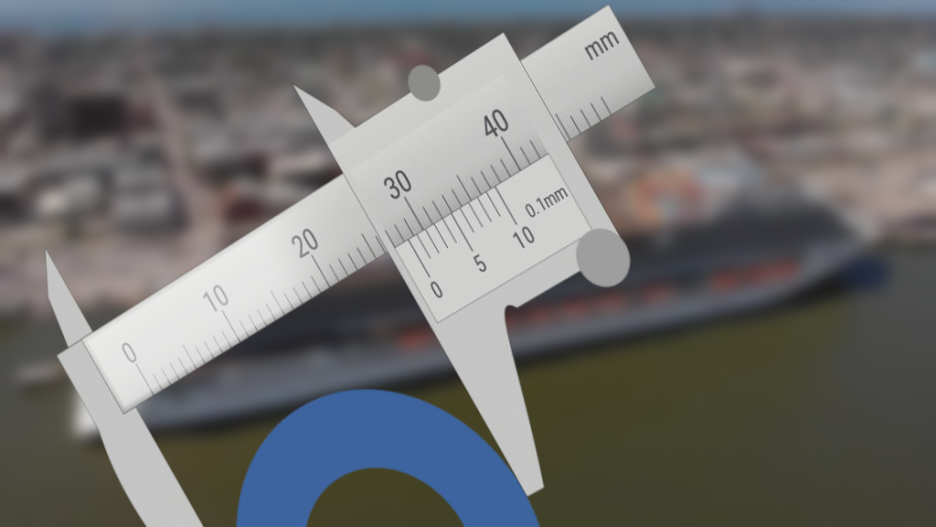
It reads {"value": 28.4, "unit": "mm"}
